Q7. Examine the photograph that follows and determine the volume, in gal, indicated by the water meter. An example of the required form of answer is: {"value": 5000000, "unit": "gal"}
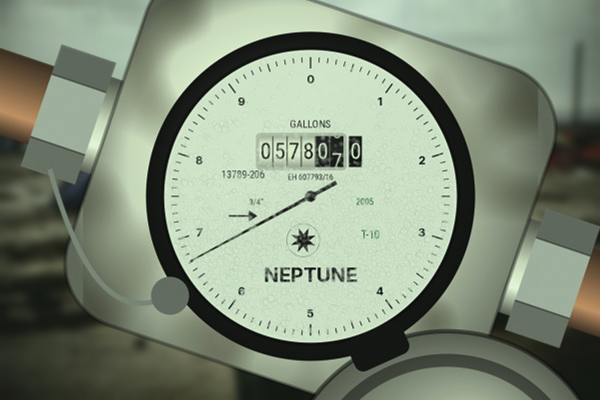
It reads {"value": 578066.7, "unit": "gal"}
